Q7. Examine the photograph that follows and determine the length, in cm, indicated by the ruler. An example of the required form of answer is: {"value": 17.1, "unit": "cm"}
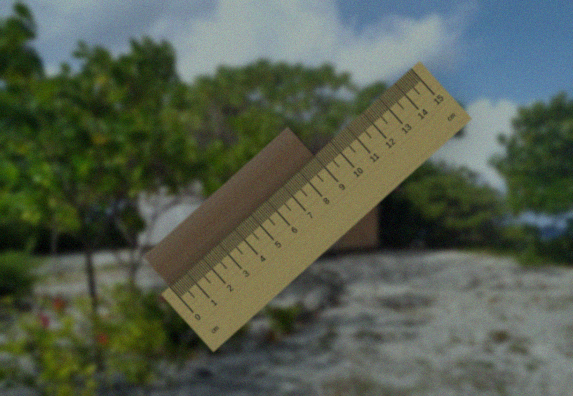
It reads {"value": 9, "unit": "cm"}
